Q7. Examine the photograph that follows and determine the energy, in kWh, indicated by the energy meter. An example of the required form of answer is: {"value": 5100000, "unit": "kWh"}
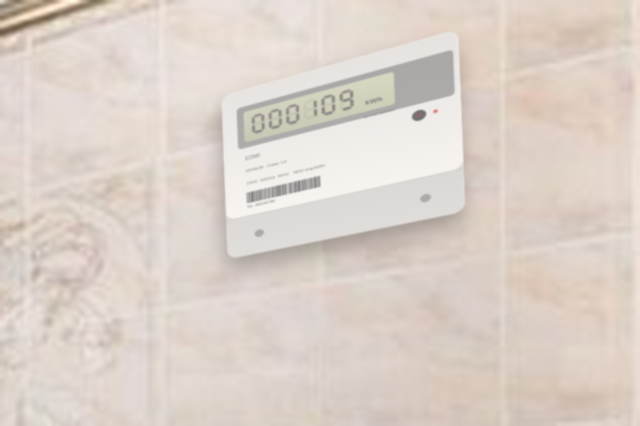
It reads {"value": 109, "unit": "kWh"}
